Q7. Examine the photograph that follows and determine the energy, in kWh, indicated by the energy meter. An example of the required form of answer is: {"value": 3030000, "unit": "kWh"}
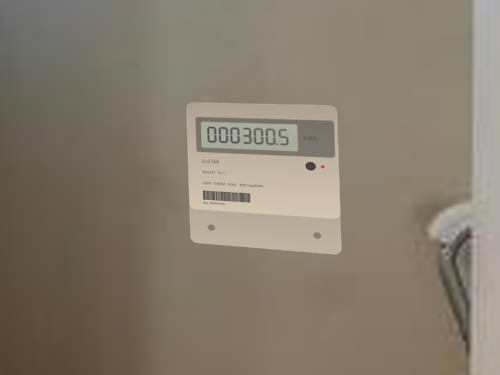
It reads {"value": 300.5, "unit": "kWh"}
